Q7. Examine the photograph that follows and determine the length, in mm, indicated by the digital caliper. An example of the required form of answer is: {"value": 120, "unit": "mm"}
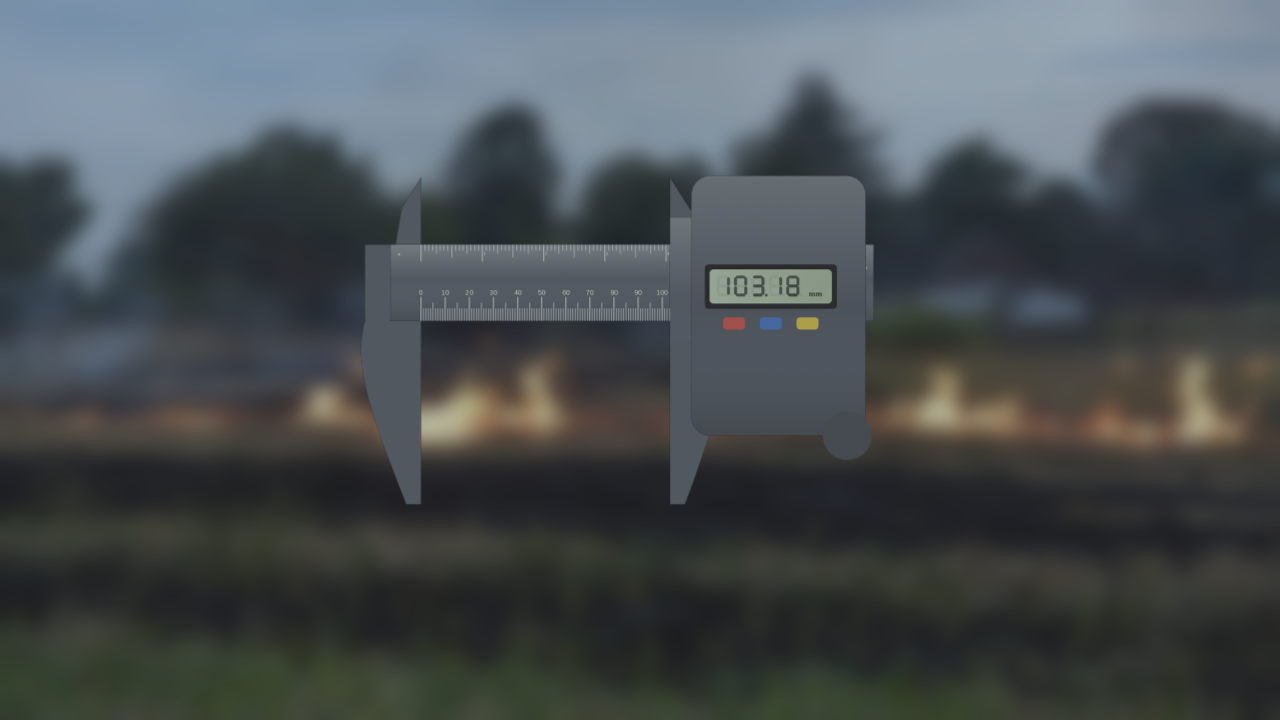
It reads {"value": 103.18, "unit": "mm"}
